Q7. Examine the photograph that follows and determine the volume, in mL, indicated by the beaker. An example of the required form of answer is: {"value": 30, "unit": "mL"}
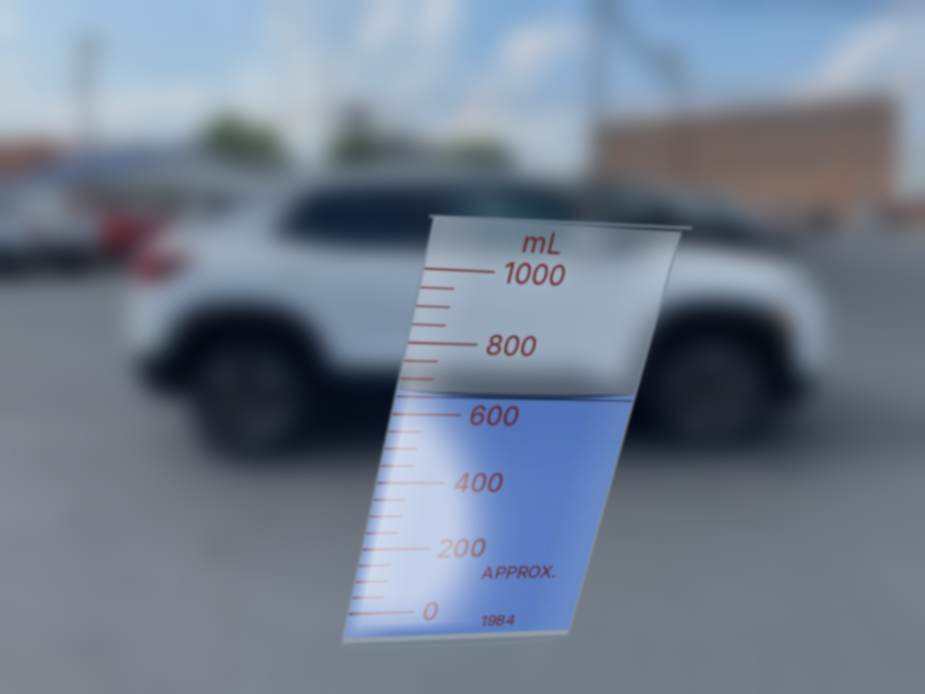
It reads {"value": 650, "unit": "mL"}
